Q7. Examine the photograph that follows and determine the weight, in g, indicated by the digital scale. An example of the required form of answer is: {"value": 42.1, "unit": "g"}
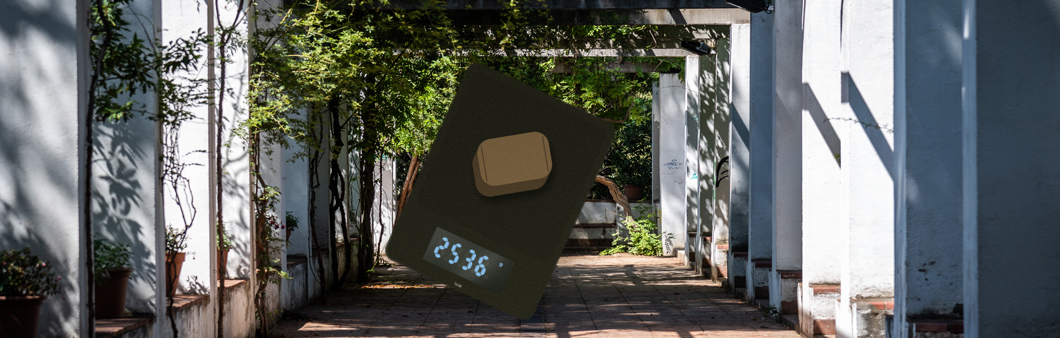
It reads {"value": 2536, "unit": "g"}
